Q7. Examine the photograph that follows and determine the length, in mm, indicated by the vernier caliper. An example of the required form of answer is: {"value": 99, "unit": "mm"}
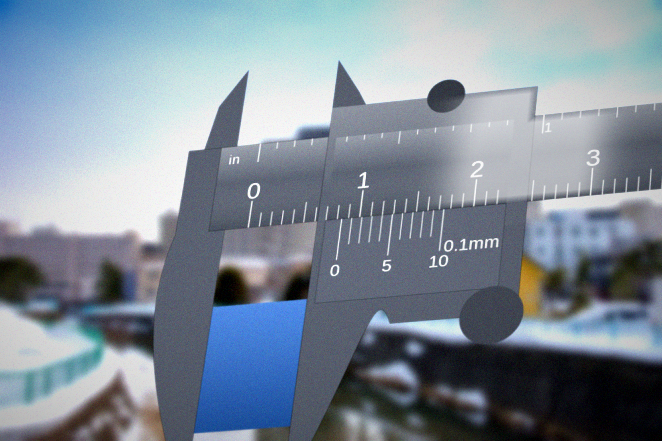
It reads {"value": 8.4, "unit": "mm"}
